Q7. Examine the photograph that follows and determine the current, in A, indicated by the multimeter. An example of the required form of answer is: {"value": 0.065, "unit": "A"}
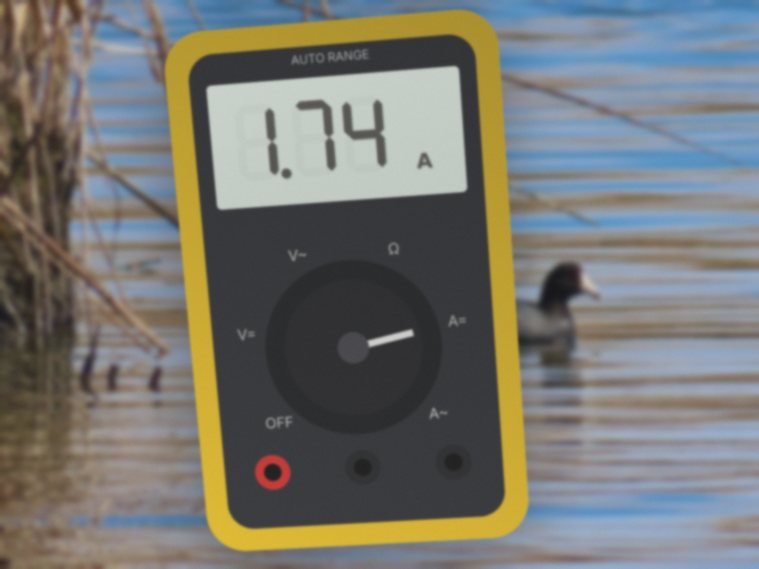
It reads {"value": 1.74, "unit": "A"}
